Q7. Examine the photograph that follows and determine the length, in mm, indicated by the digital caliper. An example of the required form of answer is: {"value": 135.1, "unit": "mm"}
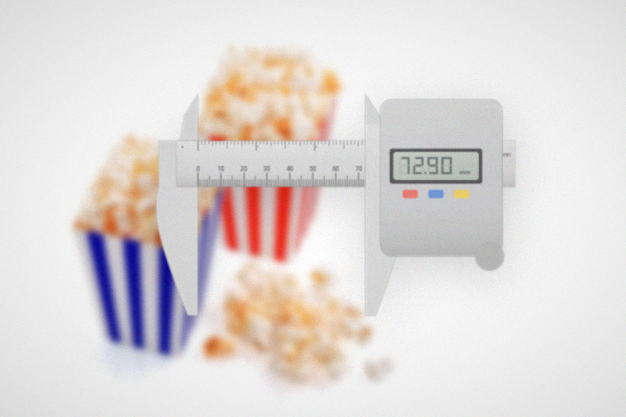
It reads {"value": 72.90, "unit": "mm"}
